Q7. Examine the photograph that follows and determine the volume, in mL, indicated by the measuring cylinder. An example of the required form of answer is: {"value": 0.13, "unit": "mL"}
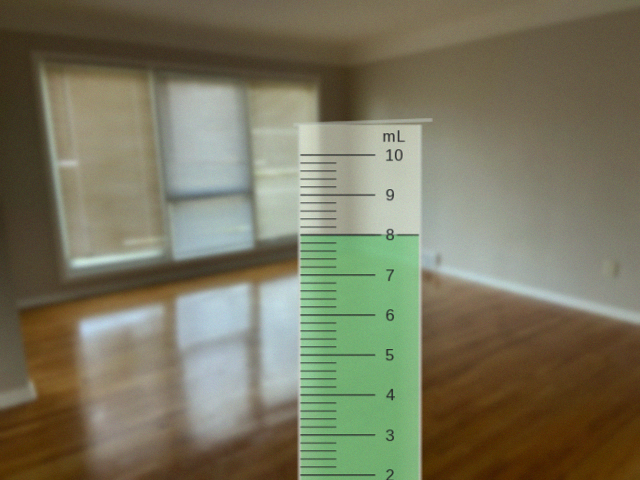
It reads {"value": 8, "unit": "mL"}
